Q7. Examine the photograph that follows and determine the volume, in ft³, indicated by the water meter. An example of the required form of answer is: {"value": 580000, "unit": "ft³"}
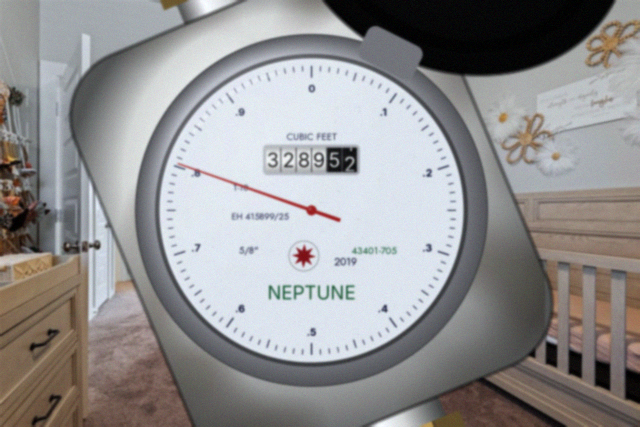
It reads {"value": 328951.80, "unit": "ft³"}
